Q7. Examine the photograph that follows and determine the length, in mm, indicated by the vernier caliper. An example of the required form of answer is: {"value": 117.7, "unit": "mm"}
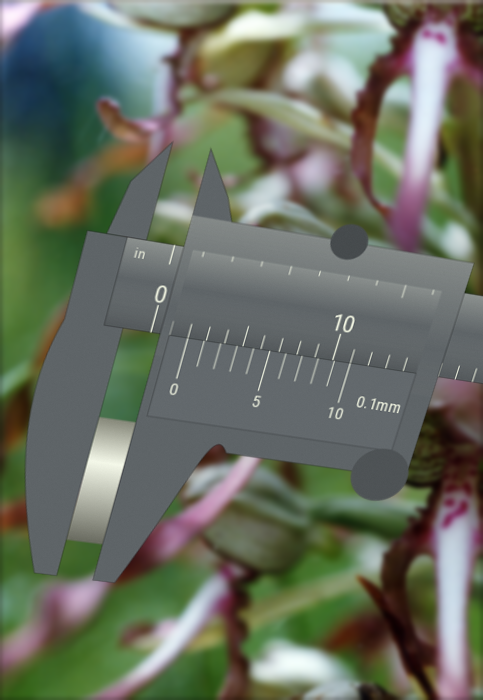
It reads {"value": 2.0, "unit": "mm"}
